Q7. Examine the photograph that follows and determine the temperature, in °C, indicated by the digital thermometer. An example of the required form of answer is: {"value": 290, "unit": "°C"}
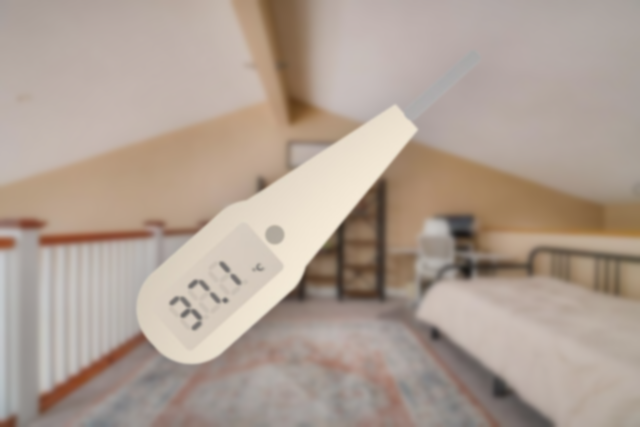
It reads {"value": 37.1, "unit": "°C"}
